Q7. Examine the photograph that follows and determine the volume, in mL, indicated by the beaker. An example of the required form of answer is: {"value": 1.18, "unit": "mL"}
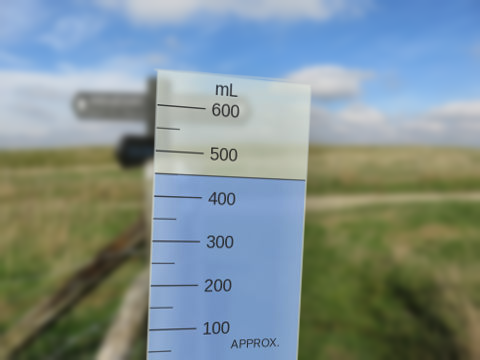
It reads {"value": 450, "unit": "mL"}
